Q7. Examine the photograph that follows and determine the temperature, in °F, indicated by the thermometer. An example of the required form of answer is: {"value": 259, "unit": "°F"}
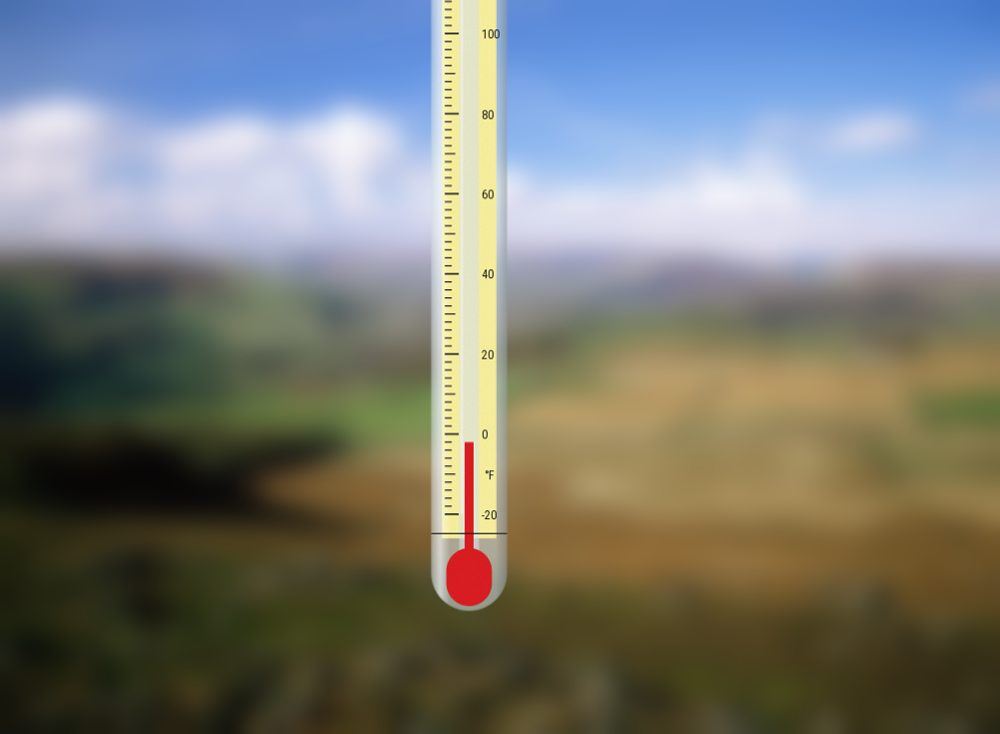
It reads {"value": -2, "unit": "°F"}
